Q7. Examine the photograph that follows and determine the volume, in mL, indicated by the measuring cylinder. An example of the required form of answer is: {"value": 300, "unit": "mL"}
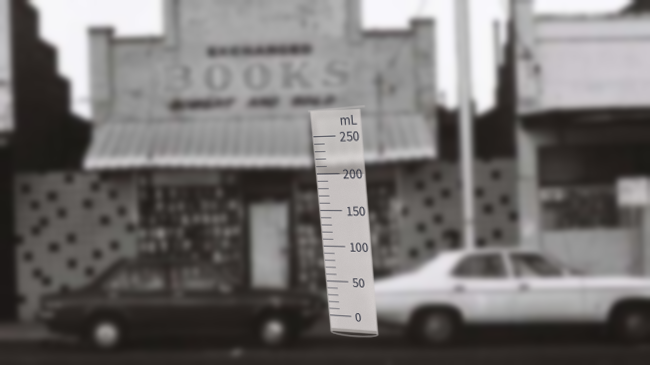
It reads {"value": 200, "unit": "mL"}
